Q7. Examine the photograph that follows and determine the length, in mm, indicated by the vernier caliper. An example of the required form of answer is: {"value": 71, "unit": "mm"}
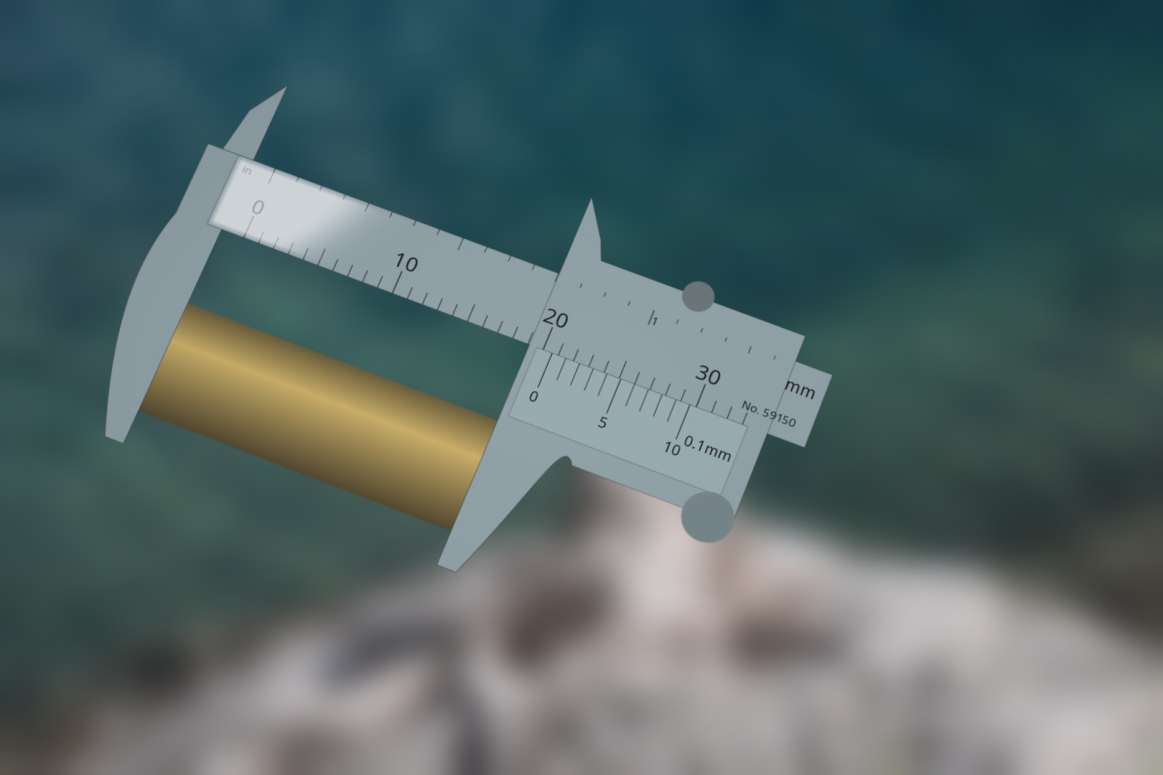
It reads {"value": 20.6, "unit": "mm"}
